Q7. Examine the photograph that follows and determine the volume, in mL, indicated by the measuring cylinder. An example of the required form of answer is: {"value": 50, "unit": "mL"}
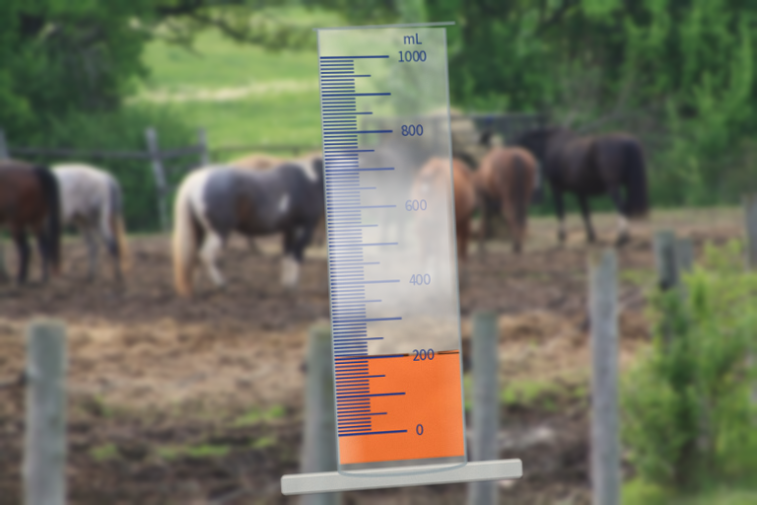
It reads {"value": 200, "unit": "mL"}
